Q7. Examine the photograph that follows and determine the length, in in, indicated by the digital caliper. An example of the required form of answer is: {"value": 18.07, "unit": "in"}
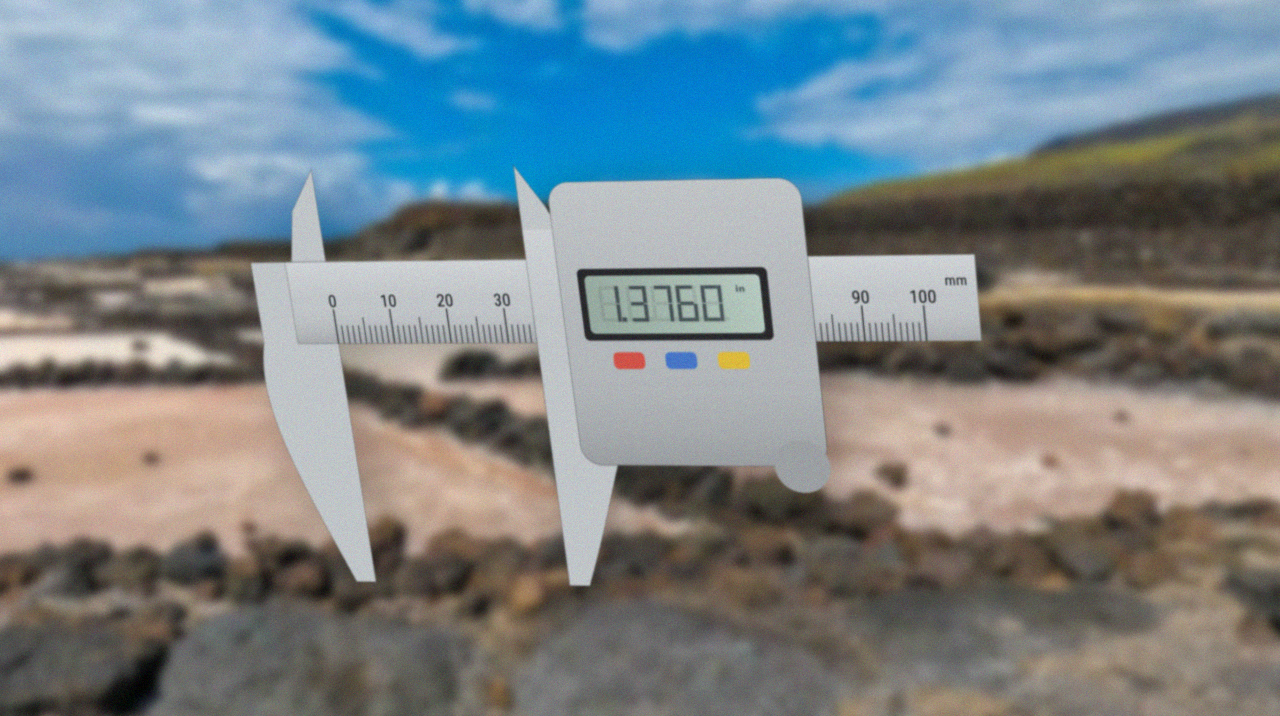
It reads {"value": 1.3760, "unit": "in"}
